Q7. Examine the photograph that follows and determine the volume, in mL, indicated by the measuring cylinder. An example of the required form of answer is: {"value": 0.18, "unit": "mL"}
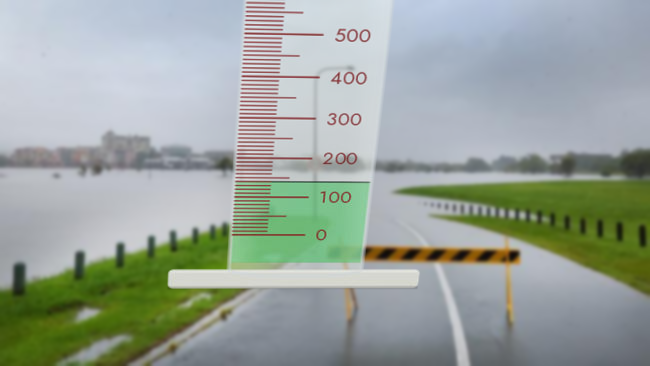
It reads {"value": 140, "unit": "mL"}
